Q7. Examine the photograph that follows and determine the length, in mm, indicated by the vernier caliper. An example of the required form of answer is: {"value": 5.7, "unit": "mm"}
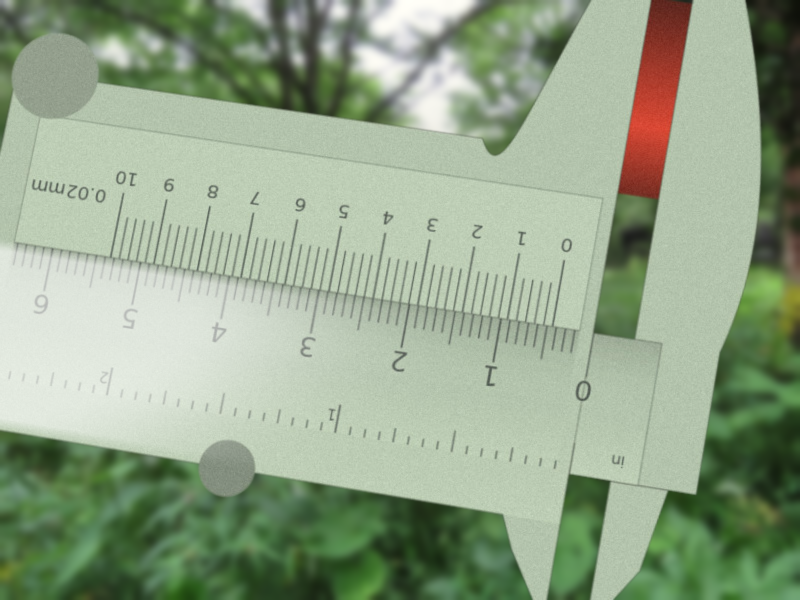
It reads {"value": 4.4, "unit": "mm"}
